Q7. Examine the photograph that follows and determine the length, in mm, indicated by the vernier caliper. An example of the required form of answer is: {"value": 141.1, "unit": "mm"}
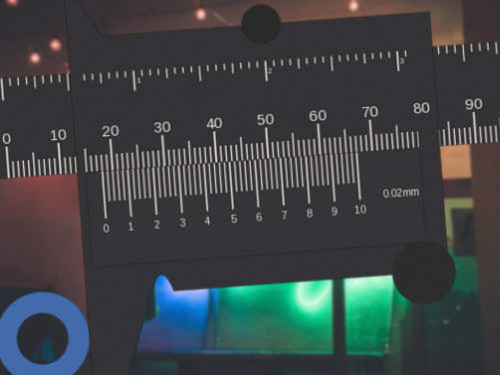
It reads {"value": 18.0, "unit": "mm"}
